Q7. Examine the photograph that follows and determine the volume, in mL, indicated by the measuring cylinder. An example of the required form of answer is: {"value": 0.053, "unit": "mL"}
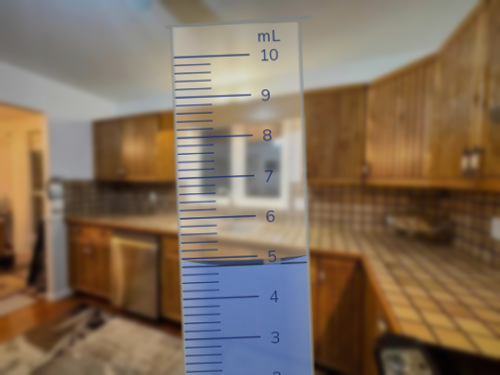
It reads {"value": 4.8, "unit": "mL"}
